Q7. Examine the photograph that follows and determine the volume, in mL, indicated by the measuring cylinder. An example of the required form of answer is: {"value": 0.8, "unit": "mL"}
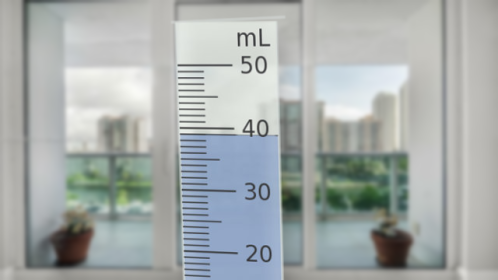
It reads {"value": 39, "unit": "mL"}
